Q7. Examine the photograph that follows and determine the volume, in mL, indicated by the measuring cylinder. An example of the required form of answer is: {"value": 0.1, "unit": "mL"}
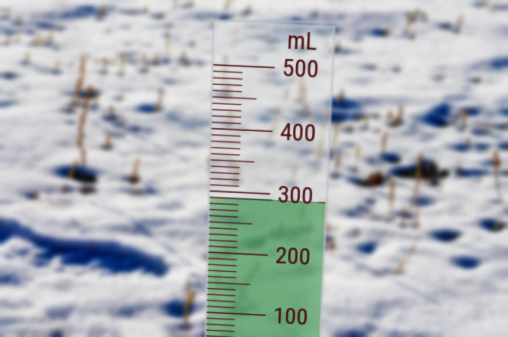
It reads {"value": 290, "unit": "mL"}
